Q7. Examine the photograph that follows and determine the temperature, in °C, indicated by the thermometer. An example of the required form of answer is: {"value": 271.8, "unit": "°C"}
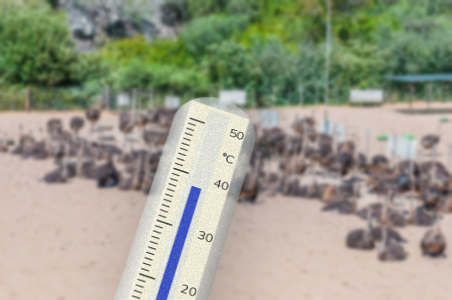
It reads {"value": 38, "unit": "°C"}
